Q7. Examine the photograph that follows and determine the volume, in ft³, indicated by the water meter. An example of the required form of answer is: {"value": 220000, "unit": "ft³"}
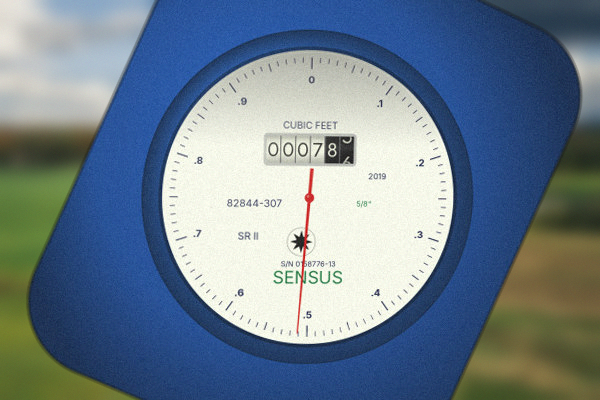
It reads {"value": 785.51, "unit": "ft³"}
